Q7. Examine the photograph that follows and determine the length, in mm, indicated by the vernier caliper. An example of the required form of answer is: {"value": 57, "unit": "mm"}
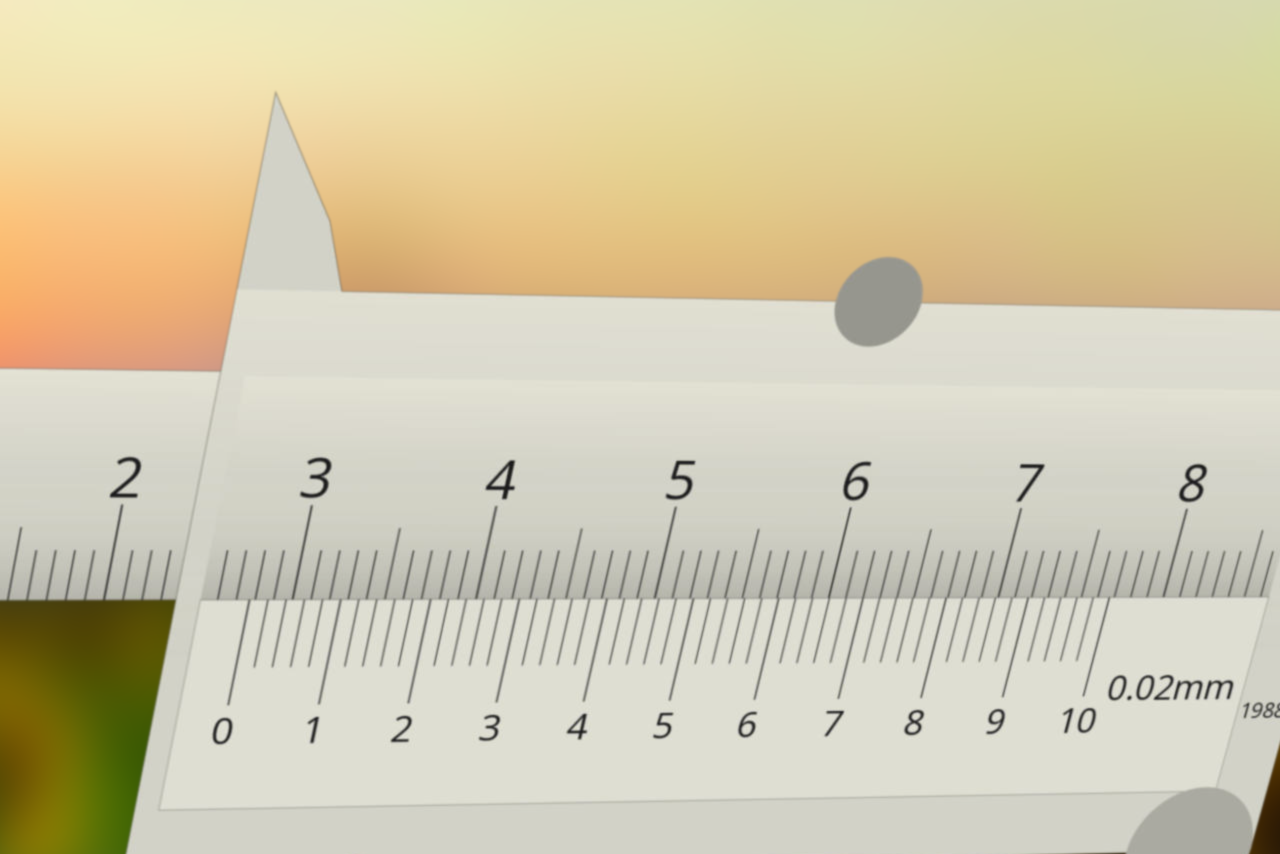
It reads {"value": 27.7, "unit": "mm"}
